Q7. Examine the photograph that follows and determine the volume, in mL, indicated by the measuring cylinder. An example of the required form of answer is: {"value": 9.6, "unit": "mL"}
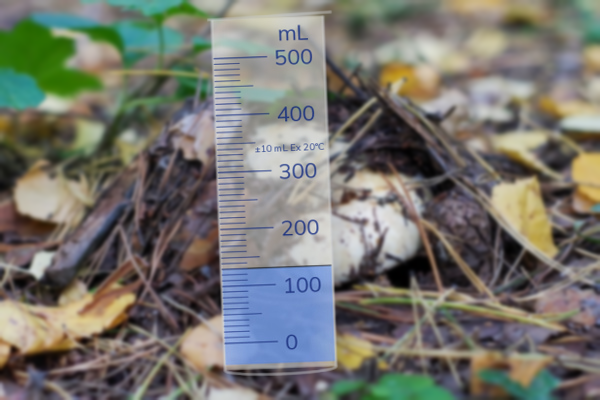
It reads {"value": 130, "unit": "mL"}
